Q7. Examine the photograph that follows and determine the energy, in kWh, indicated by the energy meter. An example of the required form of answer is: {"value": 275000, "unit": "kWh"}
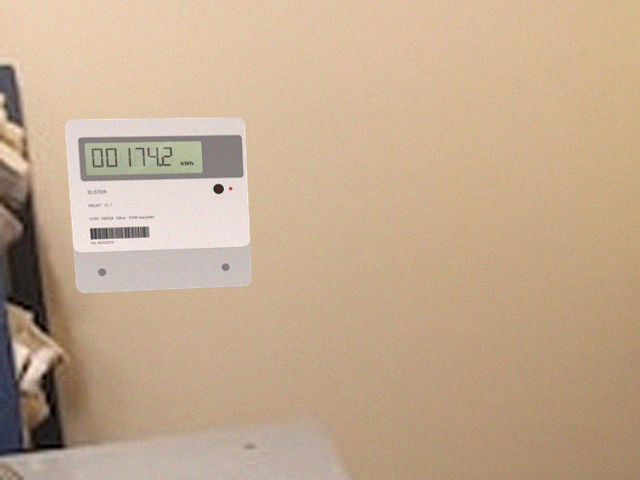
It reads {"value": 174.2, "unit": "kWh"}
